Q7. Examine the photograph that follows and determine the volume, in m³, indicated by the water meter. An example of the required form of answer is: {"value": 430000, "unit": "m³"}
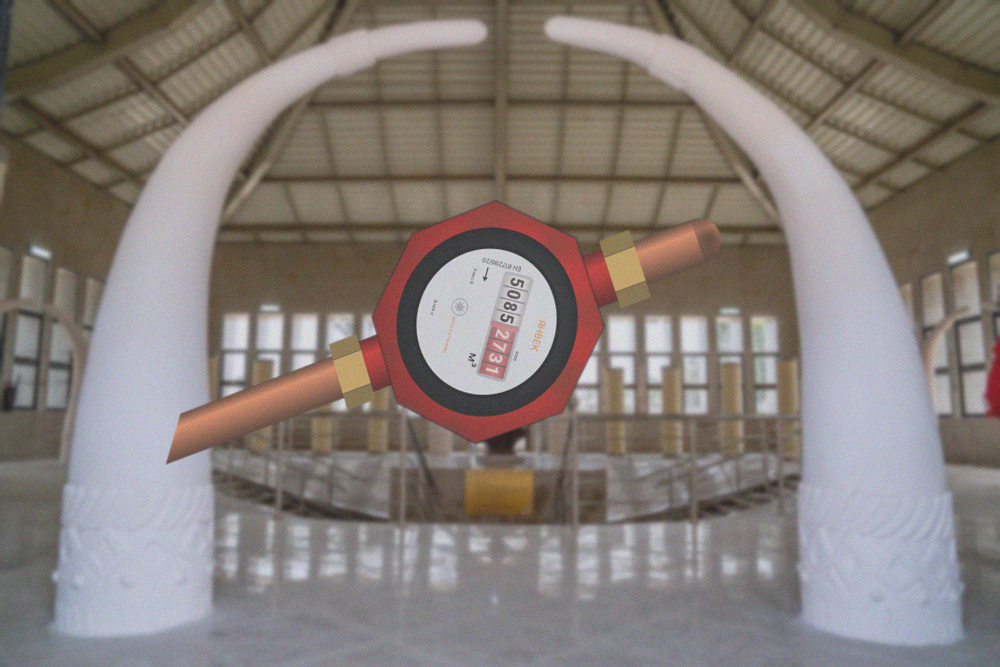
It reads {"value": 5085.2731, "unit": "m³"}
